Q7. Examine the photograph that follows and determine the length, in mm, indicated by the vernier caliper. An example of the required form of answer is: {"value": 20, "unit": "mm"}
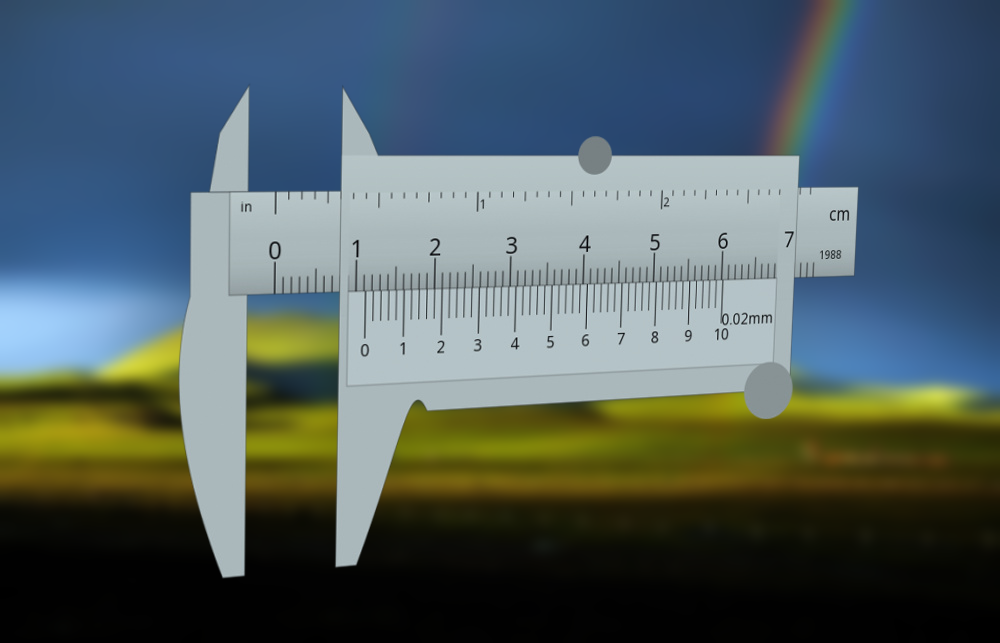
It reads {"value": 11.2, "unit": "mm"}
